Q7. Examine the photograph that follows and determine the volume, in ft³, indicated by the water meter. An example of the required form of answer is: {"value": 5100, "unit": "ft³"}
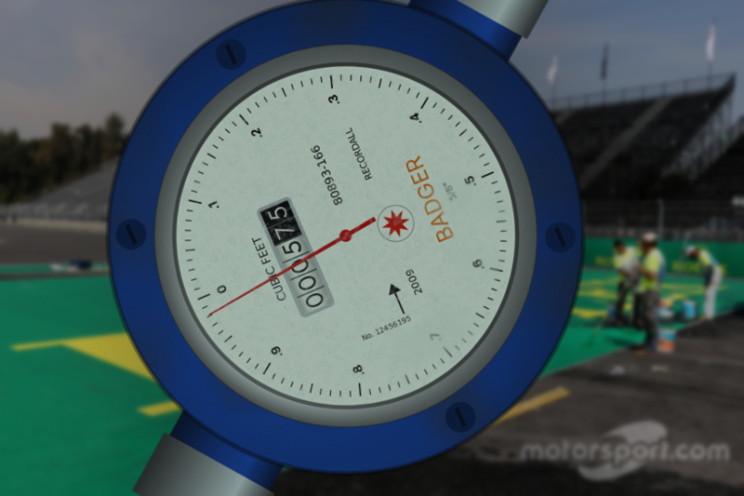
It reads {"value": 574.98, "unit": "ft³"}
